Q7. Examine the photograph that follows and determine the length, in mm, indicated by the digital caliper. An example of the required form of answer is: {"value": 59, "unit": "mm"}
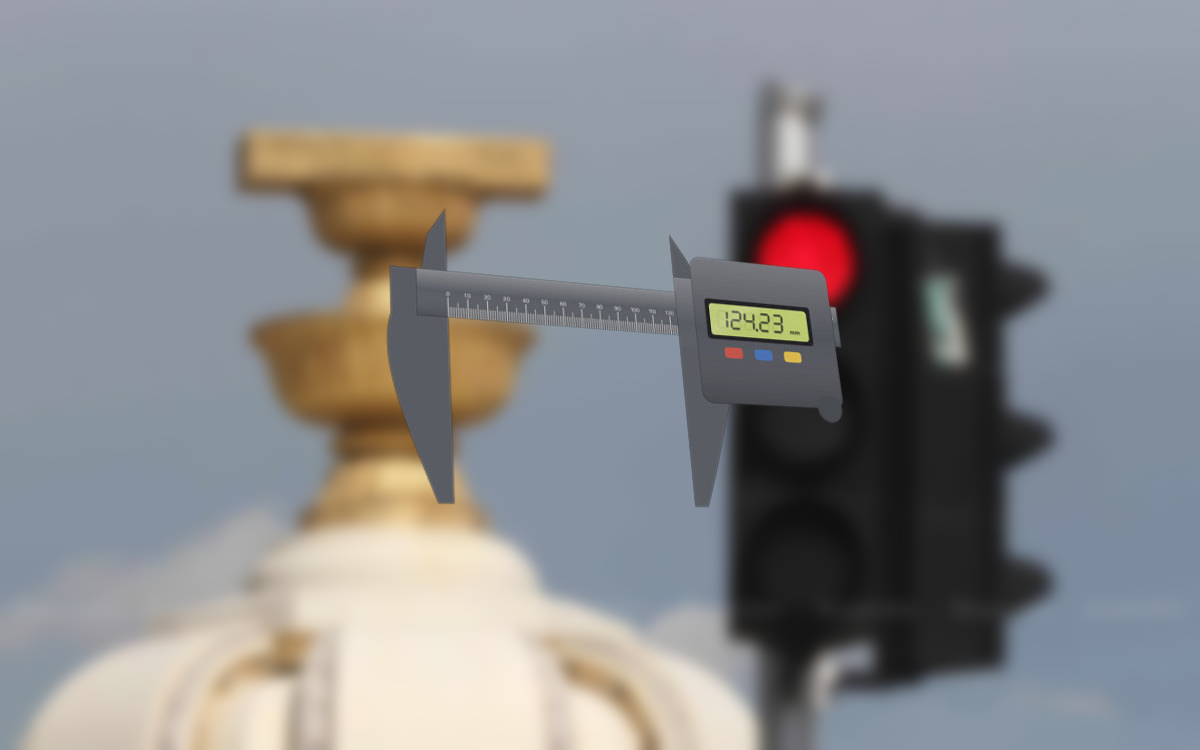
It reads {"value": 124.23, "unit": "mm"}
